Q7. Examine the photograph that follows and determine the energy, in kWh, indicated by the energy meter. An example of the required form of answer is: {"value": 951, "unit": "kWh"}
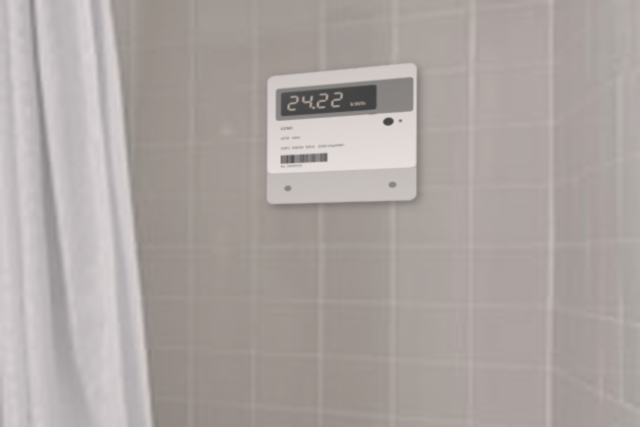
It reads {"value": 24.22, "unit": "kWh"}
